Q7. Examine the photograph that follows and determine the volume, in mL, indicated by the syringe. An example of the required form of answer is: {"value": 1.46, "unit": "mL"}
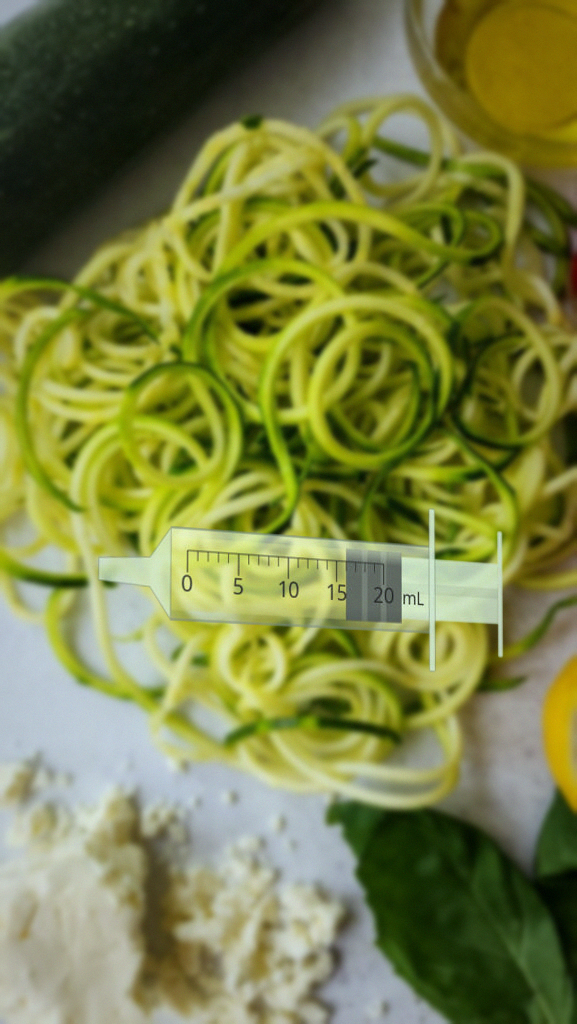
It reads {"value": 16, "unit": "mL"}
